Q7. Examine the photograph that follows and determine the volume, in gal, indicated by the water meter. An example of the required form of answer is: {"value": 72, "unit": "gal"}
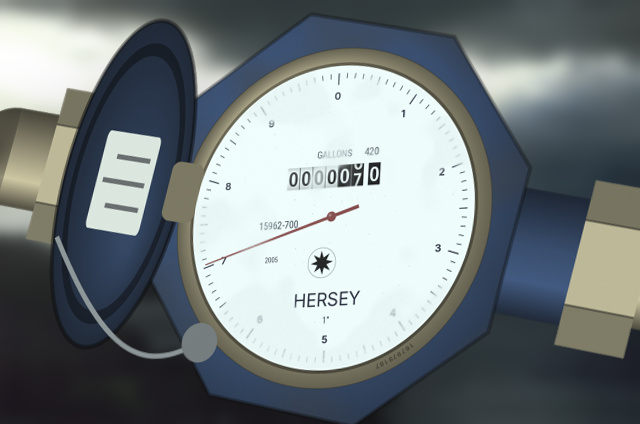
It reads {"value": 67.0, "unit": "gal"}
